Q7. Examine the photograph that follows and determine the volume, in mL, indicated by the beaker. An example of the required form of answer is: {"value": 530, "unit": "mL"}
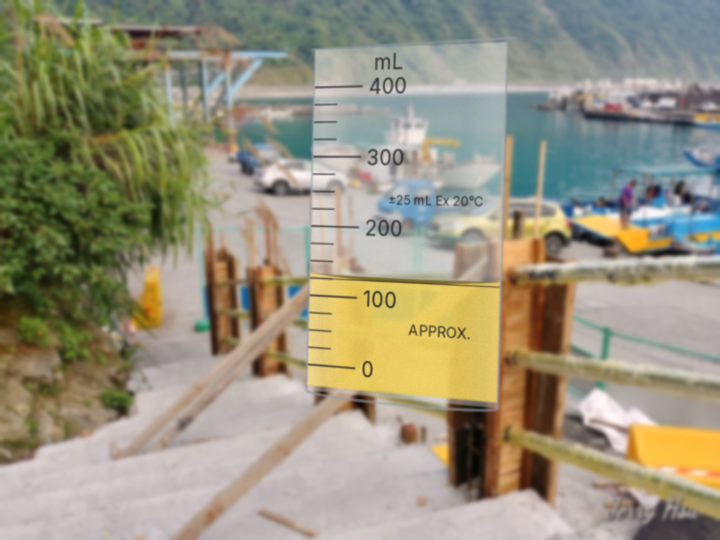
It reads {"value": 125, "unit": "mL"}
